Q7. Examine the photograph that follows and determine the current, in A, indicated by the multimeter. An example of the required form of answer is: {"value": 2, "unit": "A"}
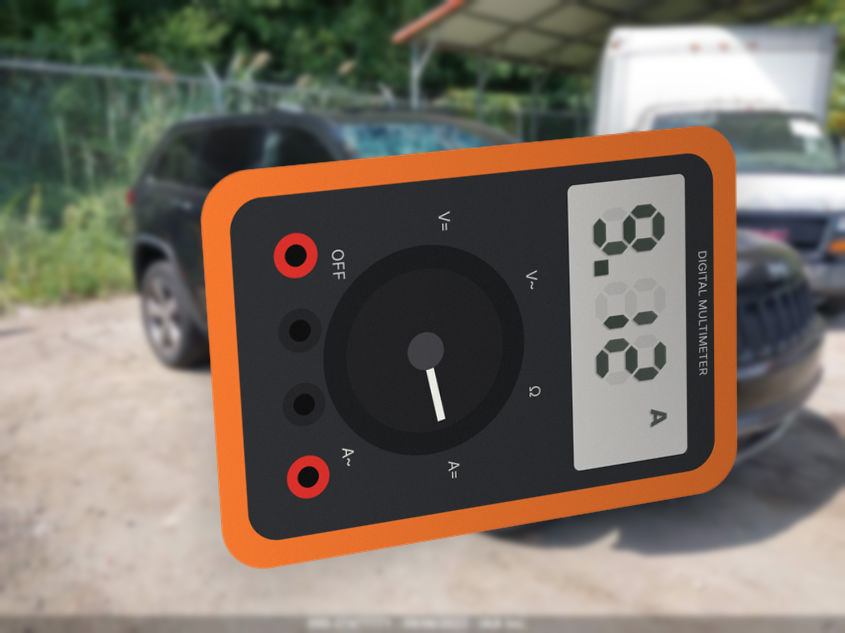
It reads {"value": 9.12, "unit": "A"}
